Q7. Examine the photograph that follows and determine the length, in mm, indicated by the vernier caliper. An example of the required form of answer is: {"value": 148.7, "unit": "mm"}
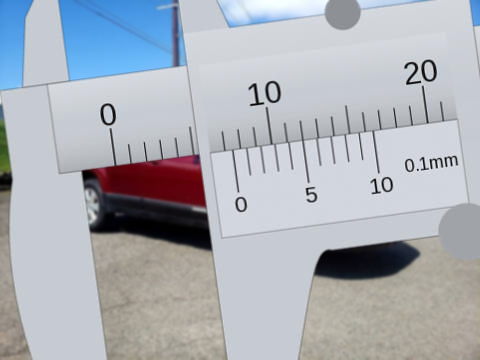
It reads {"value": 7.5, "unit": "mm"}
